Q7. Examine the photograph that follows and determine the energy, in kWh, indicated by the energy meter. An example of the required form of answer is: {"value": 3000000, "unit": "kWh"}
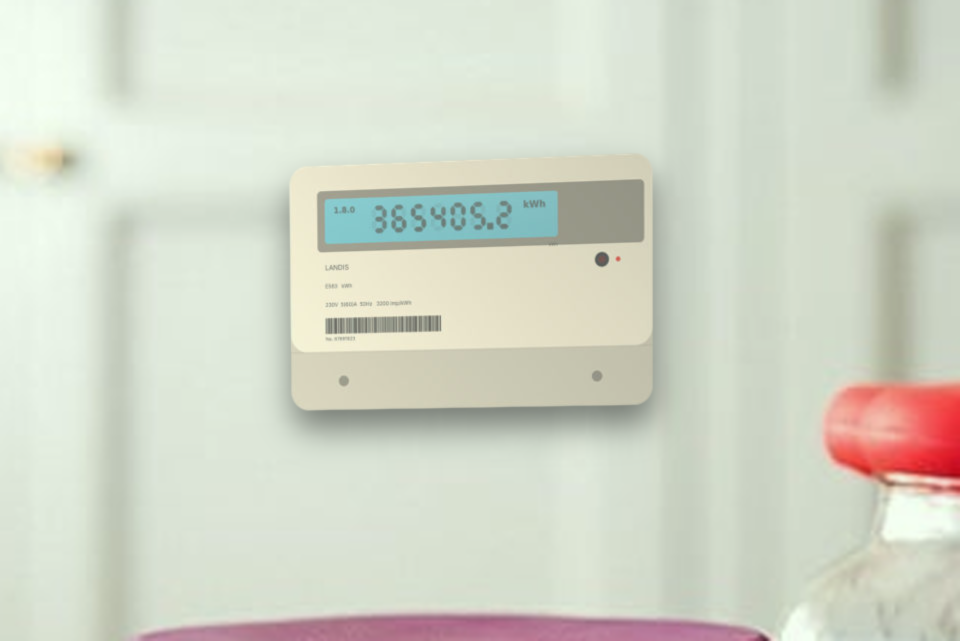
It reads {"value": 365405.2, "unit": "kWh"}
